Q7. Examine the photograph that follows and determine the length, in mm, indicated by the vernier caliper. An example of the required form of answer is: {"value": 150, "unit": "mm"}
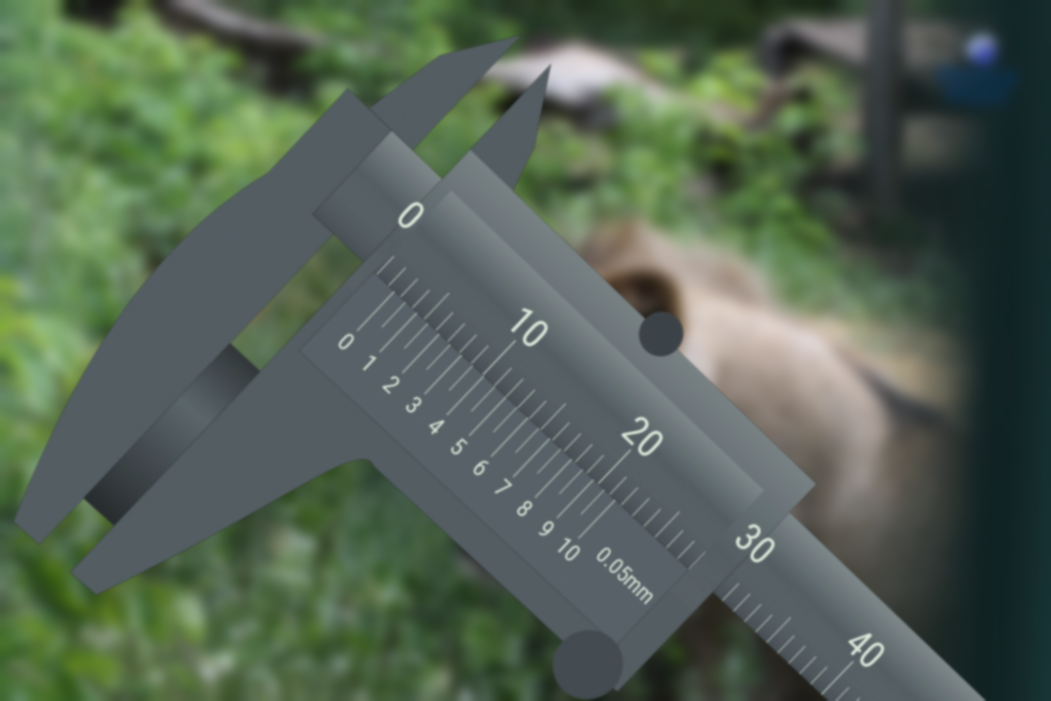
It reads {"value": 2.5, "unit": "mm"}
